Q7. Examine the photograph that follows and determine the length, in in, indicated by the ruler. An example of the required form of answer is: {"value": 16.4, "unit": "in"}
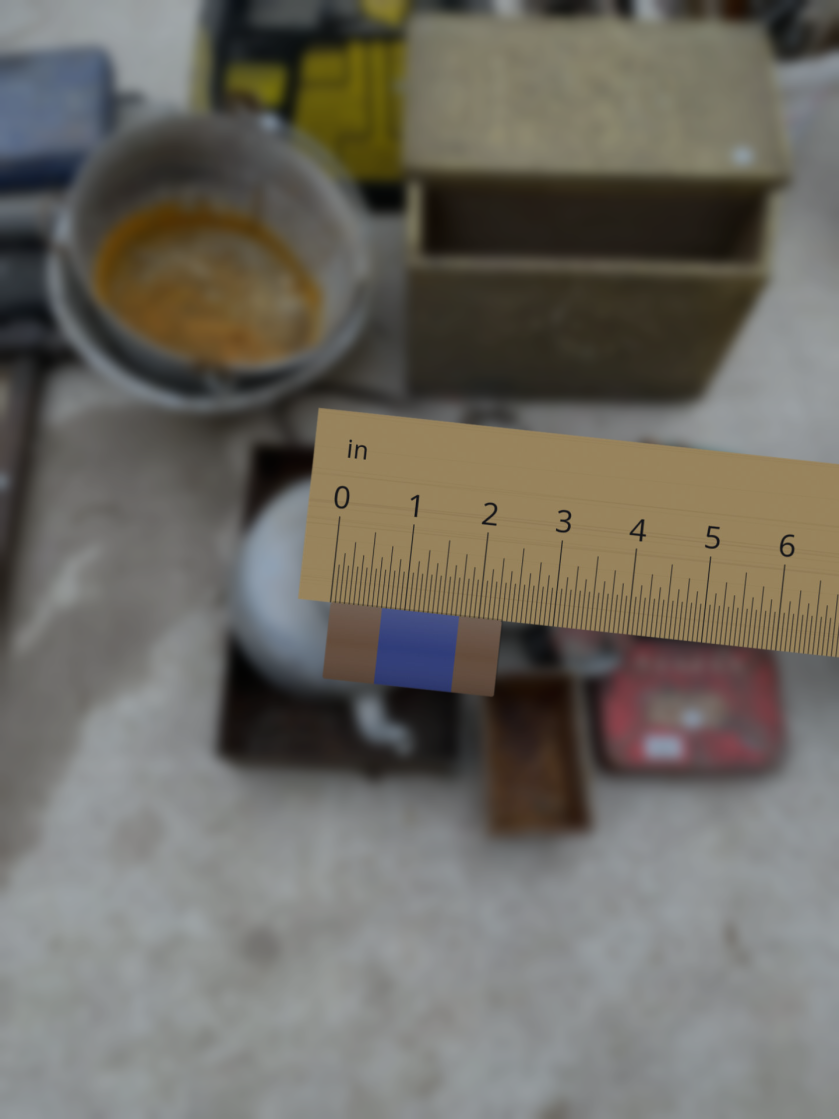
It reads {"value": 2.3125, "unit": "in"}
